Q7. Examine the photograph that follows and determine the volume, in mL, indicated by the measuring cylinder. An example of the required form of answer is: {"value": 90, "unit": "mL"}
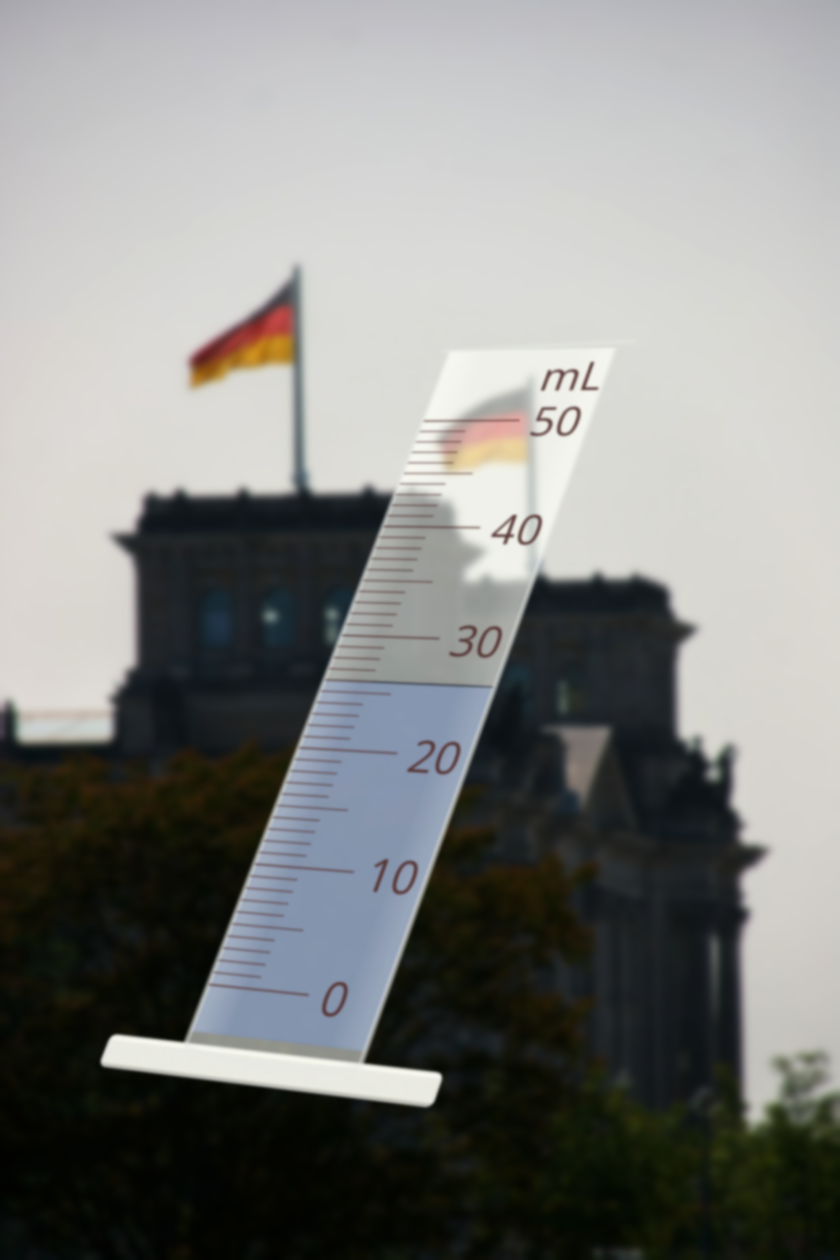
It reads {"value": 26, "unit": "mL"}
